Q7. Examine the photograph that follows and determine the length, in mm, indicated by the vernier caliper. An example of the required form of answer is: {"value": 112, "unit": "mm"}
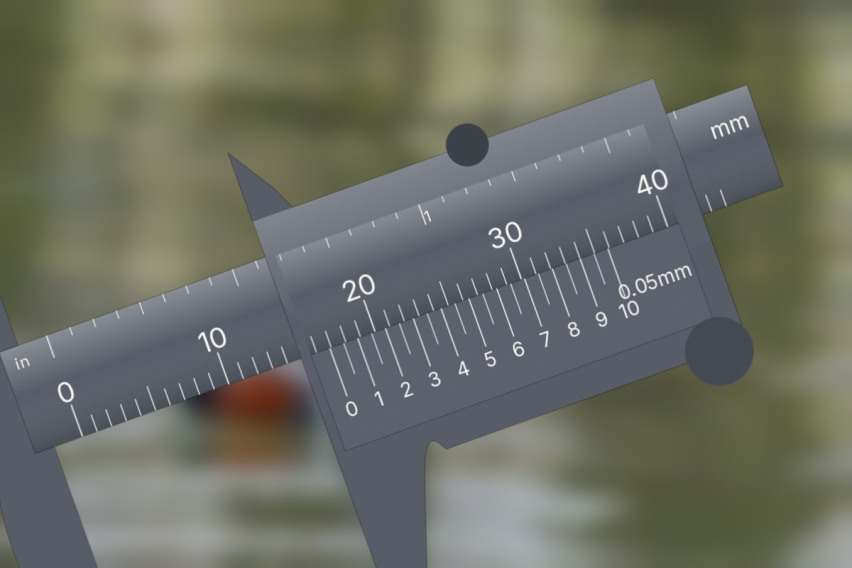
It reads {"value": 16.9, "unit": "mm"}
